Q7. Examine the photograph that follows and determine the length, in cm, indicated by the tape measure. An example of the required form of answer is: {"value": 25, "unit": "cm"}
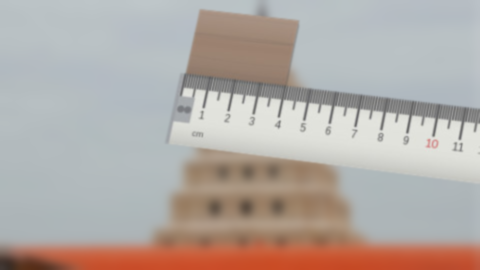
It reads {"value": 4, "unit": "cm"}
